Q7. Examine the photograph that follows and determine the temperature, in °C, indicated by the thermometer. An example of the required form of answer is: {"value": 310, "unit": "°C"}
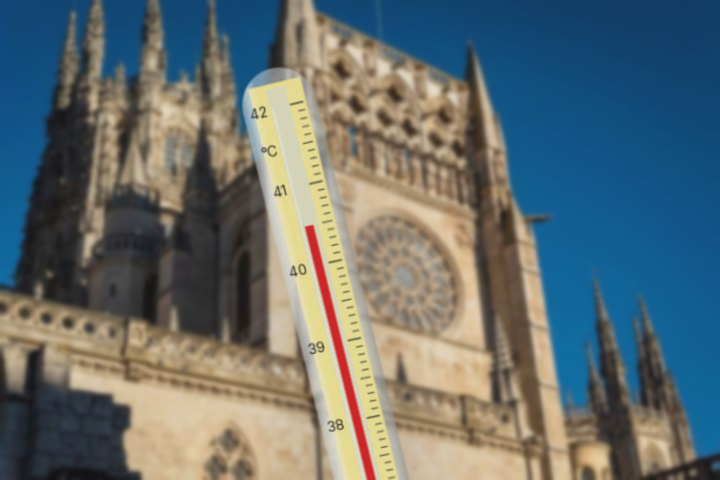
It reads {"value": 40.5, "unit": "°C"}
